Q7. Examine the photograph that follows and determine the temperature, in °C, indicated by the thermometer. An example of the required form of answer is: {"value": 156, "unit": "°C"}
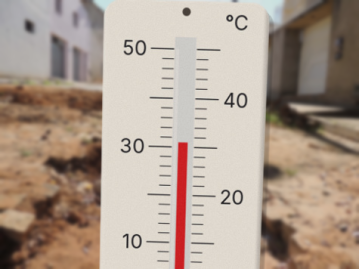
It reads {"value": 31, "unit": "°C"}
